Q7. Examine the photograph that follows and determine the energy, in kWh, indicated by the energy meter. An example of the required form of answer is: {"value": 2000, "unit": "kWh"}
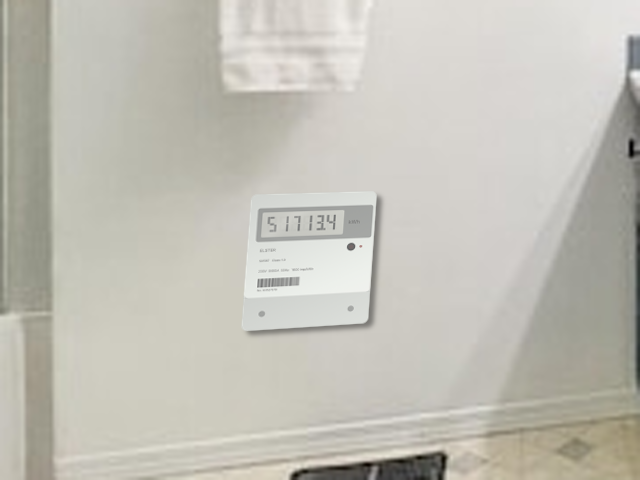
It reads {"value": 51713.4, "unit": "kWh"}
